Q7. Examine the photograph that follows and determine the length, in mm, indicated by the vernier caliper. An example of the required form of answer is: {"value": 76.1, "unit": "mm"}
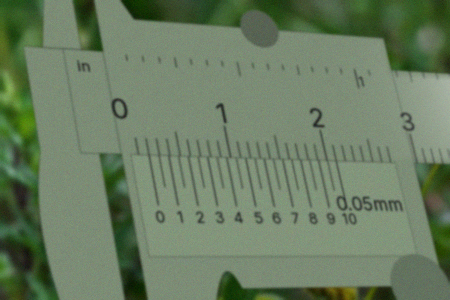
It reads {"value": 2.0, "unit": "mm"}
